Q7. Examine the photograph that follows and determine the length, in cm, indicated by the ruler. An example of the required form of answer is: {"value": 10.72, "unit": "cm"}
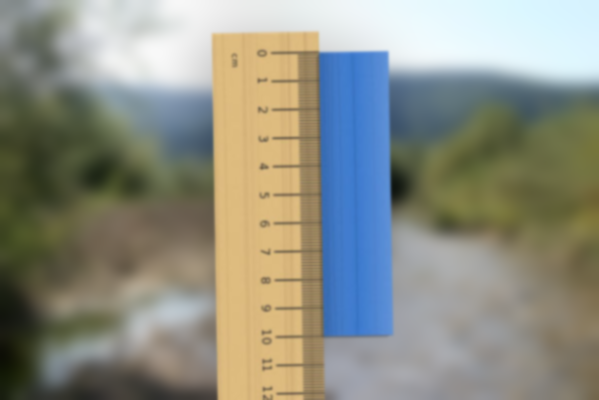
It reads {"value": 10, "unit": "cm"}
